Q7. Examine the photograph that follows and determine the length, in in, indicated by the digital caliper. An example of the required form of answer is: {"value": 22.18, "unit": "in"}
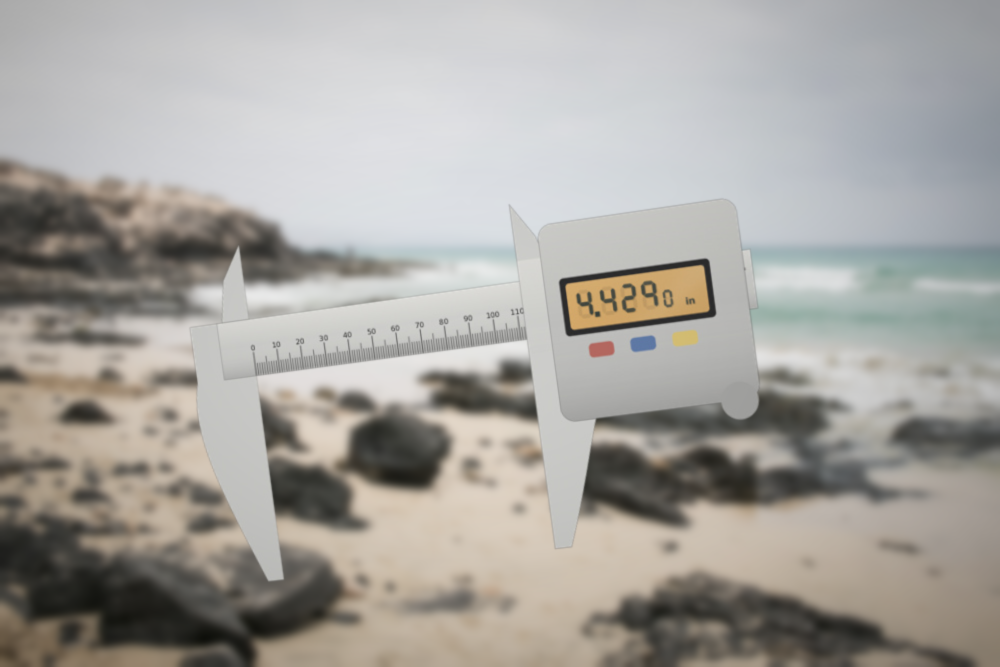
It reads {"value": 4.4290, "unit": "in"}
